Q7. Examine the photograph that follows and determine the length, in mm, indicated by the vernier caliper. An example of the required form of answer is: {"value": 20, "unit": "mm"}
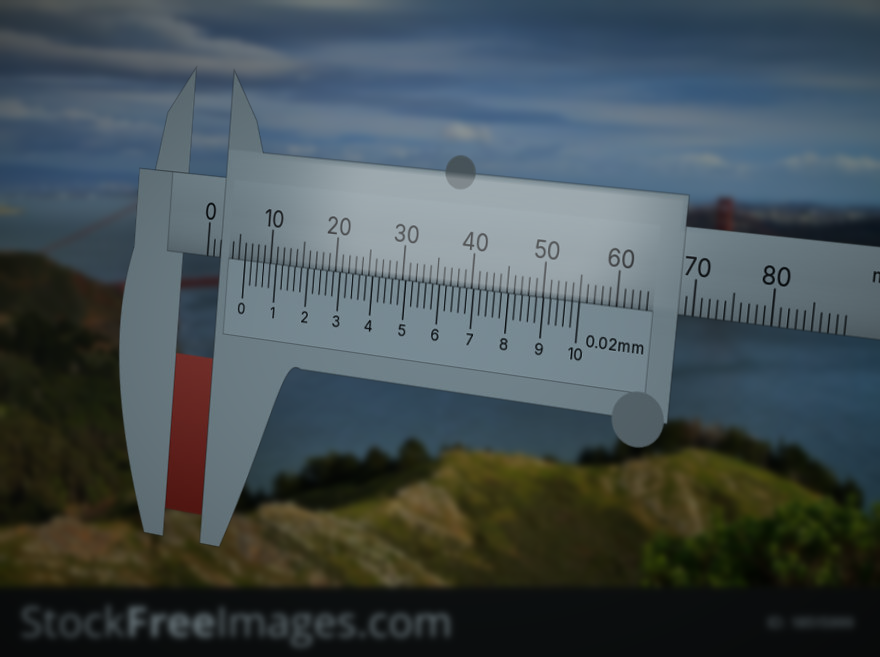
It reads {"value": 6.0, "unit": "mm"}
